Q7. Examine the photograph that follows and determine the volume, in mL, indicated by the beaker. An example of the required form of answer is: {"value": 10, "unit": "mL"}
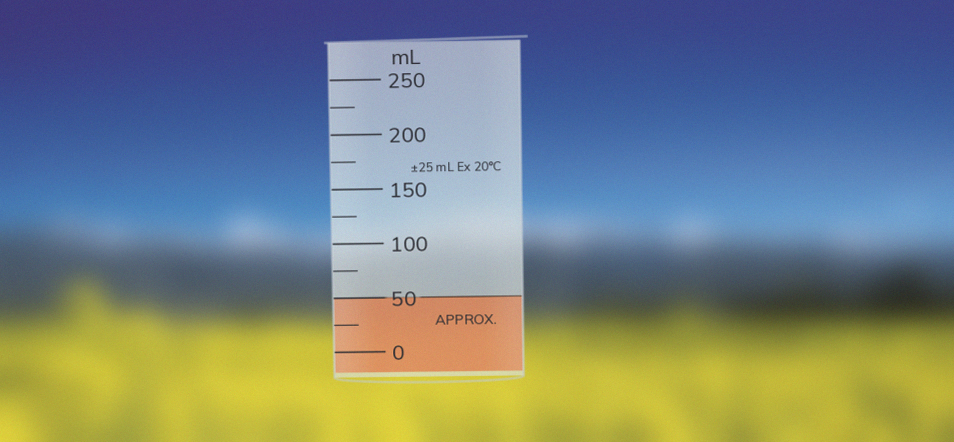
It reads {"value": 50, "unit": "mL"}
